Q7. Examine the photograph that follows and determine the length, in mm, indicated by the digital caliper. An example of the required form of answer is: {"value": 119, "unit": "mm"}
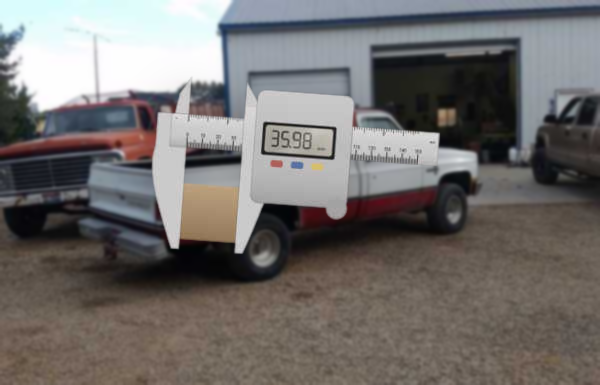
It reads {"value": 35.98, "unit": "mm"}
